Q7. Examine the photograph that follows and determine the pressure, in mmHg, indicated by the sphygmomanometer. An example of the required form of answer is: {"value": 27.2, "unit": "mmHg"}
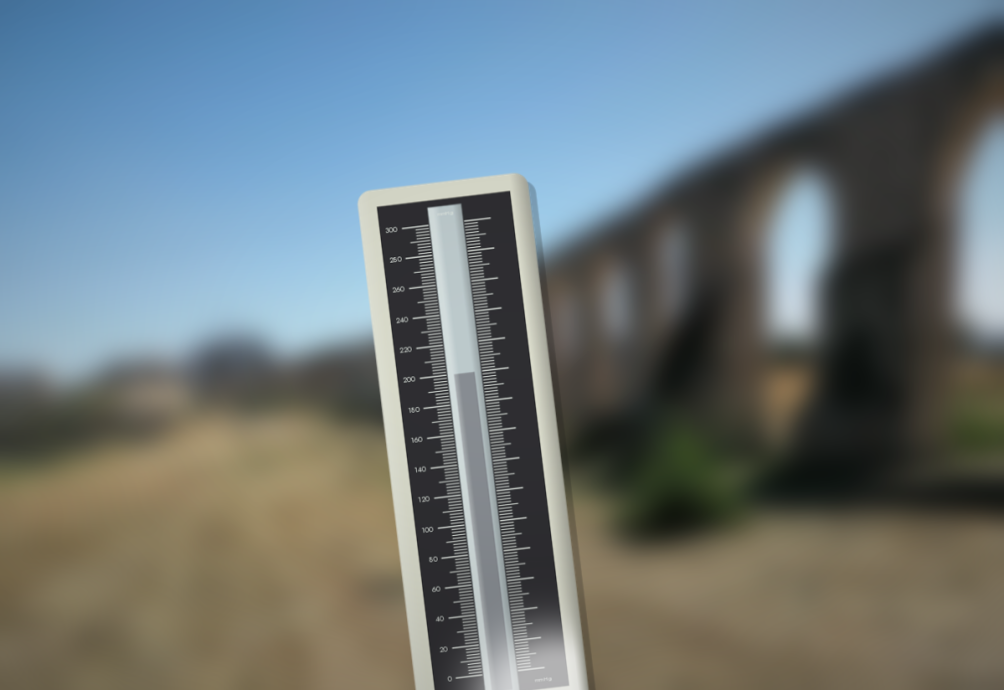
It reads {"value": 200, "unit": "mmHg"}
